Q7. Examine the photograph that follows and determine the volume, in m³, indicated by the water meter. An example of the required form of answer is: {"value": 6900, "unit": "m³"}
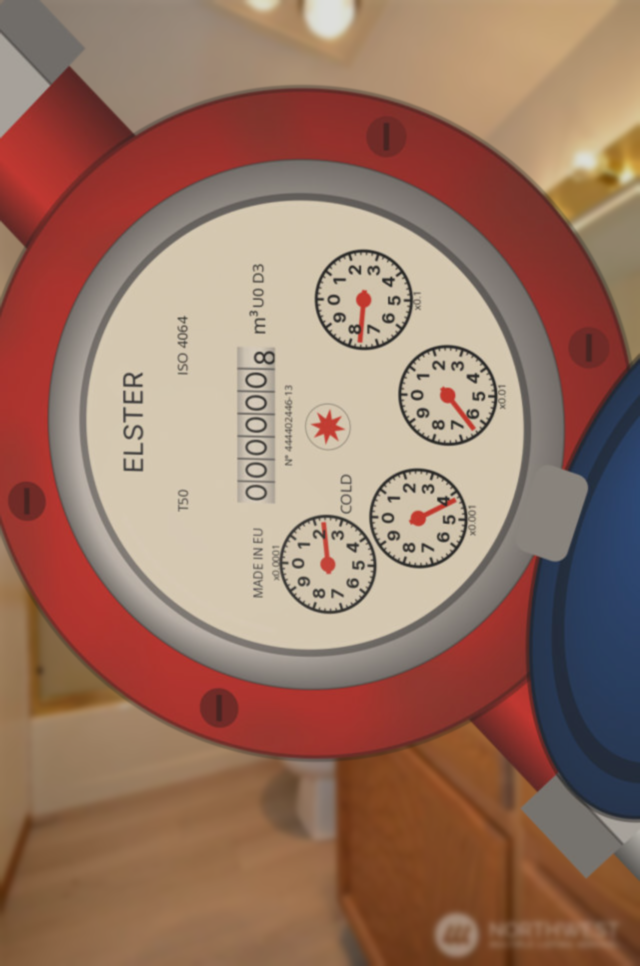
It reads {"value": 7.7642, "unit": "m³"}
